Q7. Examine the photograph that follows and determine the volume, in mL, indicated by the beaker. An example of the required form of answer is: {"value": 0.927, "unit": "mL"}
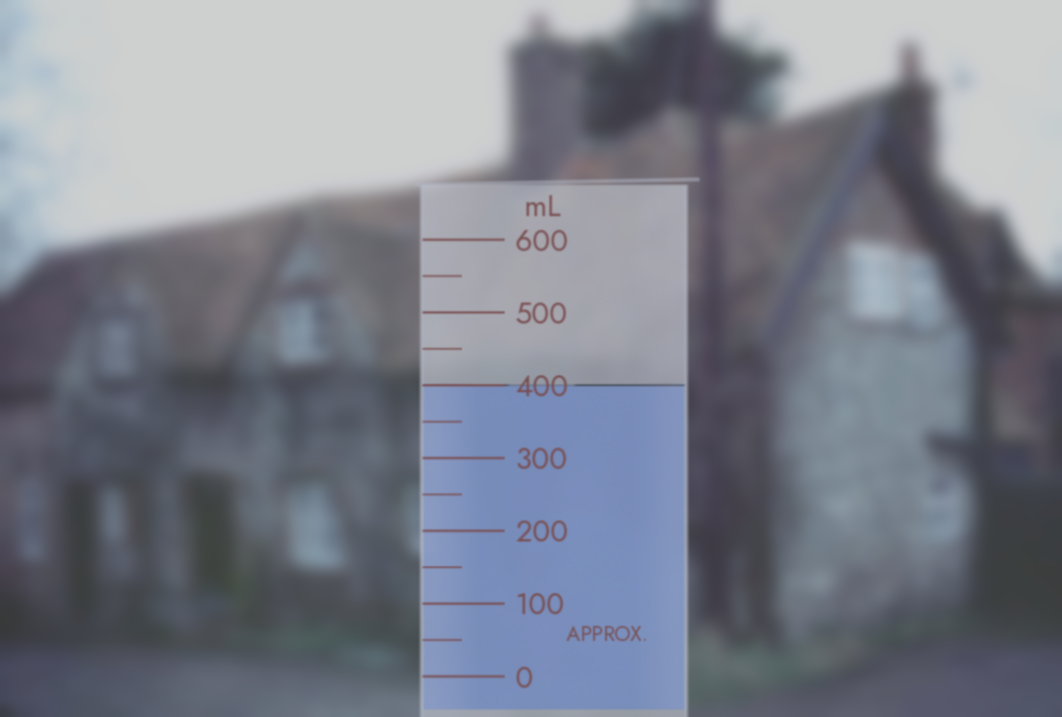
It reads {"value": 400, "unit": "mL"}
